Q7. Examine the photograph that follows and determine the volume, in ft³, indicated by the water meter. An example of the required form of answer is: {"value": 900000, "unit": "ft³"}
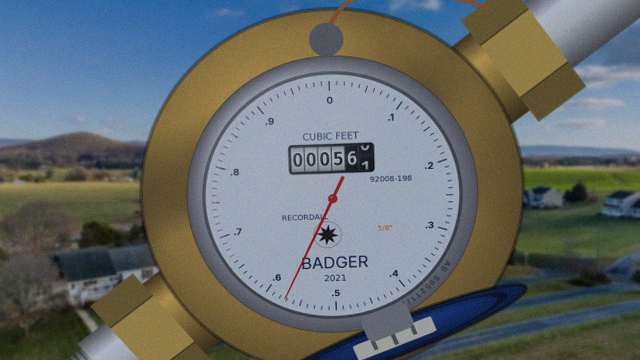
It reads {"value": 560.57, "unit": "ft³"}
